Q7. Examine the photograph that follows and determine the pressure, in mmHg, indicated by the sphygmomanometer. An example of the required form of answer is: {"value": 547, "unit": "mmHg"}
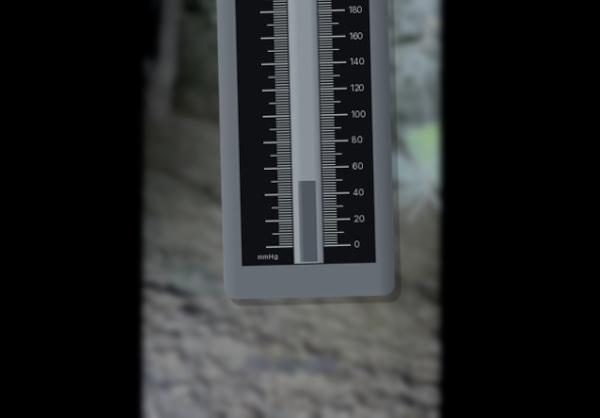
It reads {"value": 50, "unit": "mmHg"}
